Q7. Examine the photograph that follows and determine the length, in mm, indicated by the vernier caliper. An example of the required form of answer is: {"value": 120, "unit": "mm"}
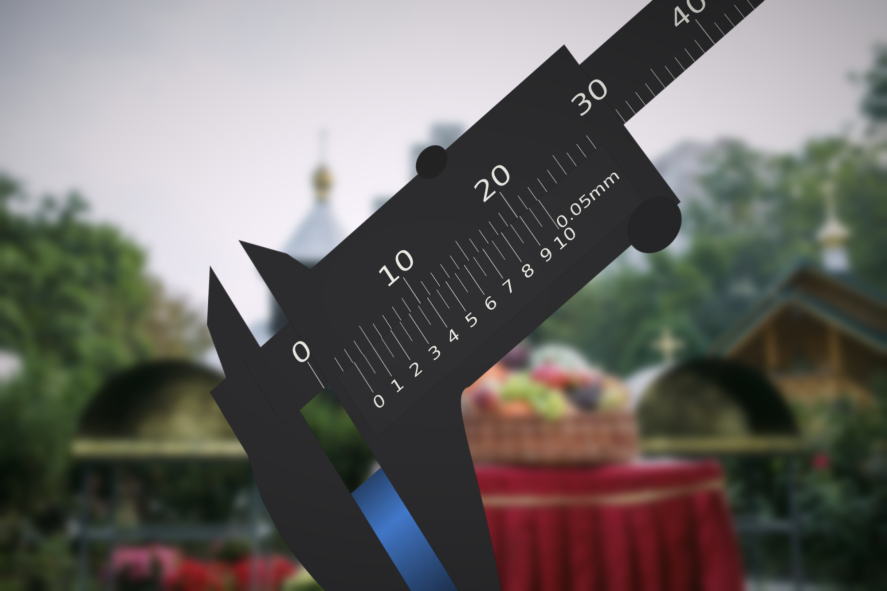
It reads {"value": 3.1, "unit": "mm"}
